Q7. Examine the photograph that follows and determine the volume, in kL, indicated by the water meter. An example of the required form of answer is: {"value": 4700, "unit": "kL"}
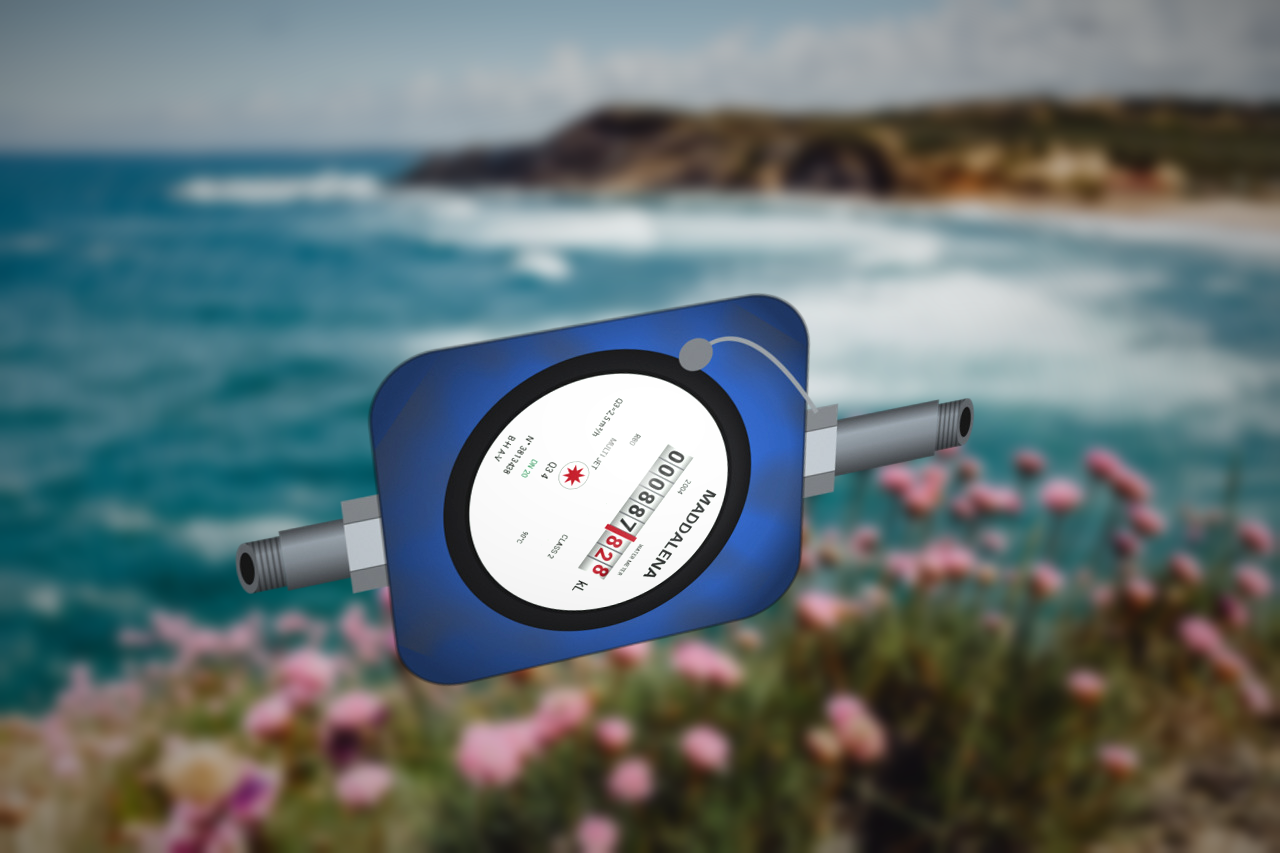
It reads {"value": 887.828, "unit": "kL"}
